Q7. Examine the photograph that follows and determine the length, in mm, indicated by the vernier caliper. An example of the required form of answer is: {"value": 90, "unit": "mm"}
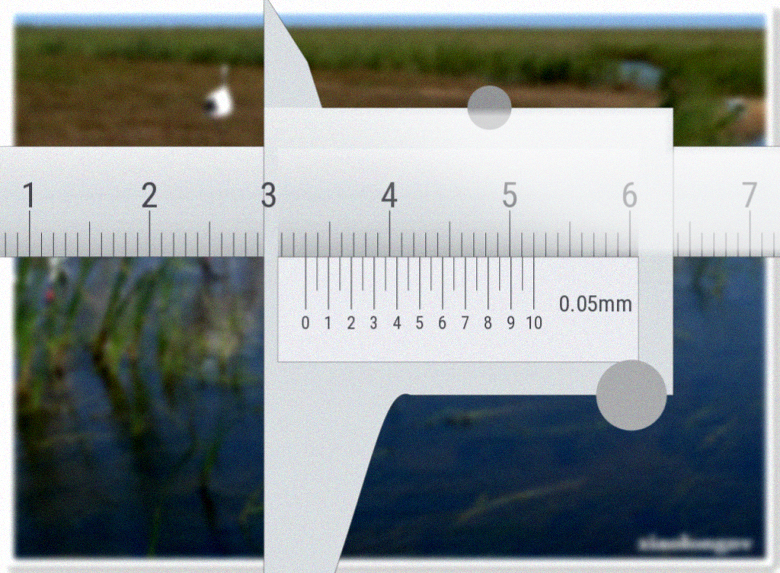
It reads {"value": 33.0, "unit": "mm"}
